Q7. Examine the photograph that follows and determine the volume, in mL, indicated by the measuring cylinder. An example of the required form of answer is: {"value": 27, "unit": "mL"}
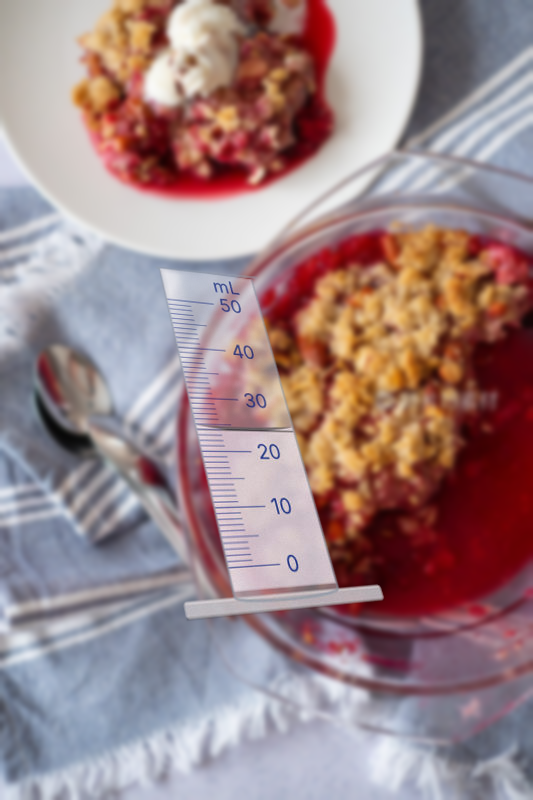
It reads {"value": 24, "unit": "mL"}
